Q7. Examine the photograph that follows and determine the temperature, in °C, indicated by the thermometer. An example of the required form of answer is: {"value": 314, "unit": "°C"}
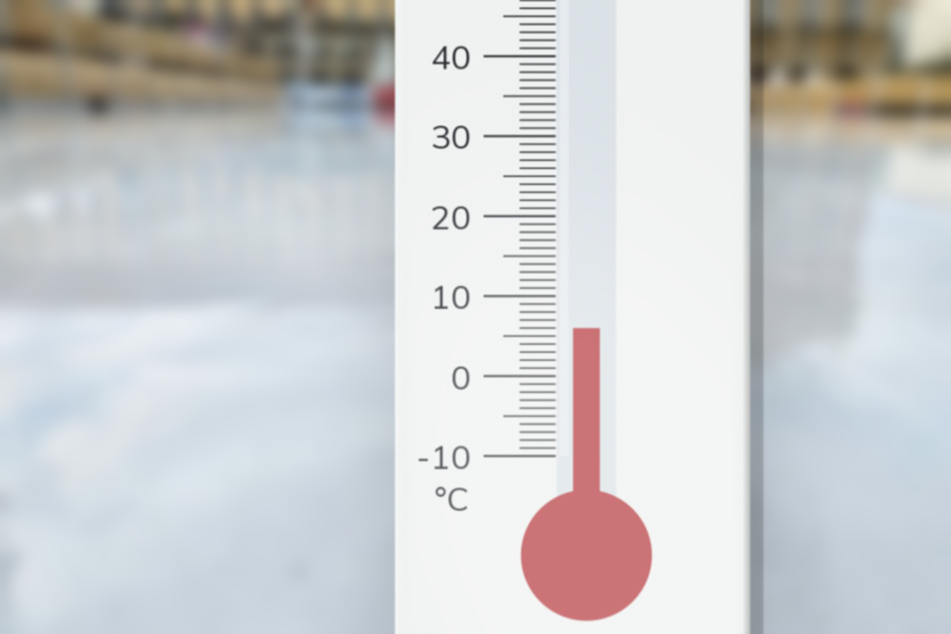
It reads {"value": 6, "unit": "°C"}
